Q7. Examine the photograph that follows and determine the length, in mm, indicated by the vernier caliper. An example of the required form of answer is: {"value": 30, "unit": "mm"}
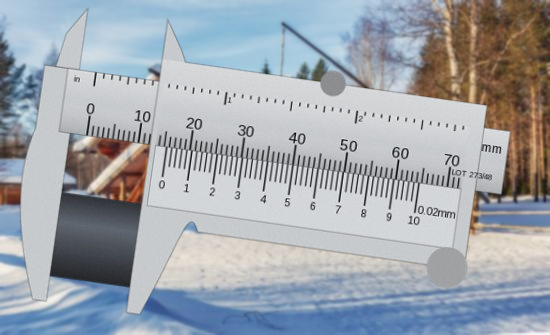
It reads {"value": 15.5, "unit": "mm"}
